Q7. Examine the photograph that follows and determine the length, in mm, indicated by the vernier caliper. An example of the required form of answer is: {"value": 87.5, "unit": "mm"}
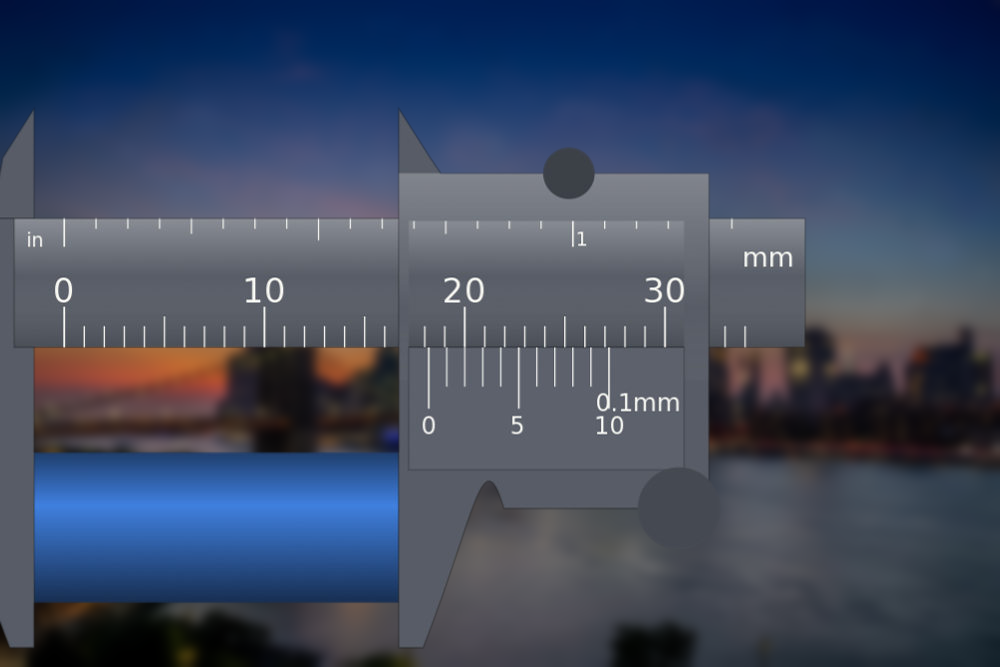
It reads {"value": 18.2, "unit": "mm"}
